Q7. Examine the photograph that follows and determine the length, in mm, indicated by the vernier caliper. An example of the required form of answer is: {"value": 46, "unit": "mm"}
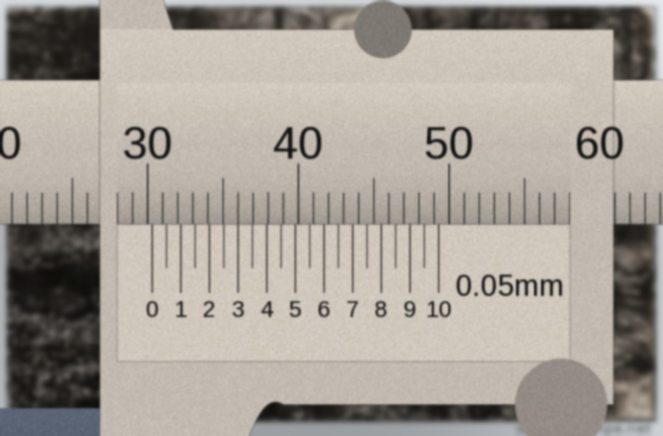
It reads {"value": 30.3, "unit": "mm"}
